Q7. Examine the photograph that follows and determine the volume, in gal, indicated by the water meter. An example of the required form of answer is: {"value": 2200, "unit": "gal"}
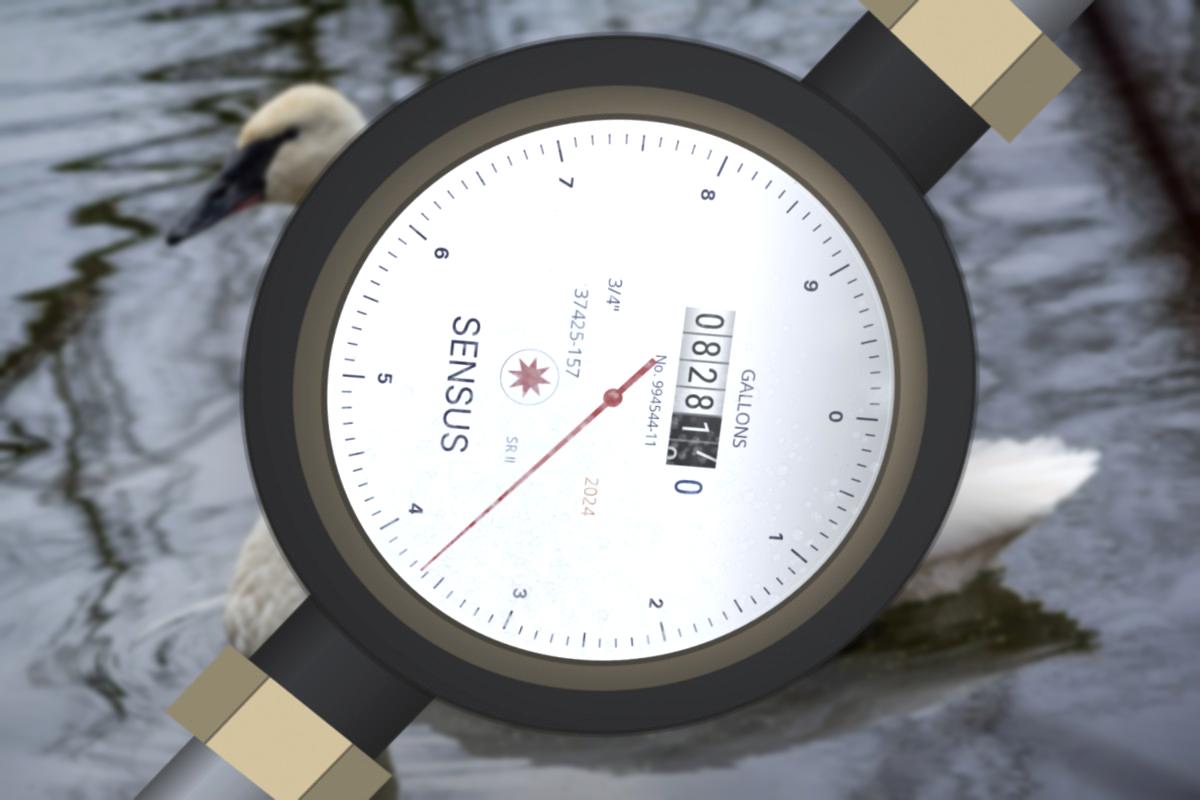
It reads {"value": 828173.6, "unit": "gal"}
